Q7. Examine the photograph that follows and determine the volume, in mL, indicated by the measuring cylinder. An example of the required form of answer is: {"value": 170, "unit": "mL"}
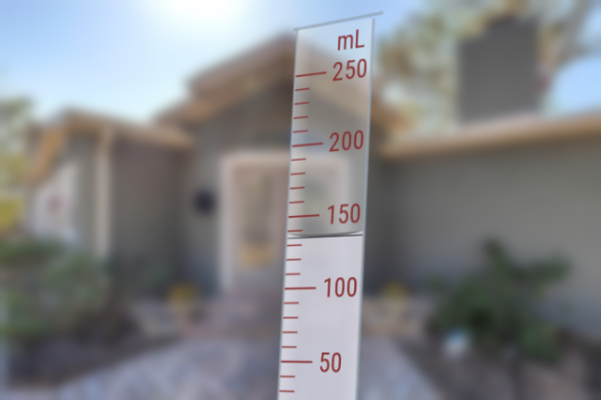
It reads {"value": 135, "unit": "mL"}
